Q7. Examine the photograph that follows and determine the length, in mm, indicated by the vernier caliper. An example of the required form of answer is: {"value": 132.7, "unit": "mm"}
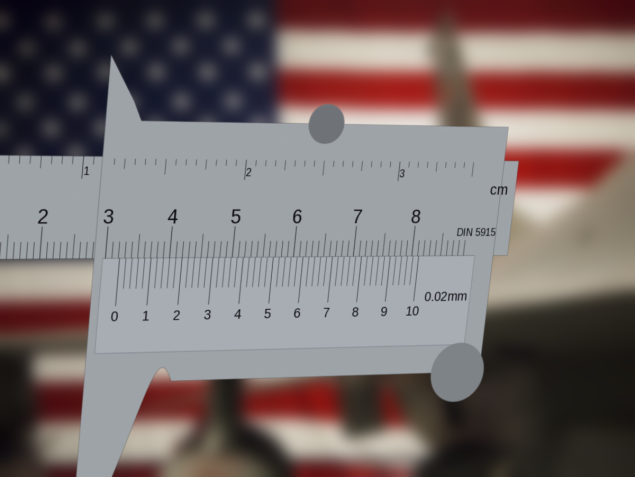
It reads {"value": 32.2, "unit": "mm"}
